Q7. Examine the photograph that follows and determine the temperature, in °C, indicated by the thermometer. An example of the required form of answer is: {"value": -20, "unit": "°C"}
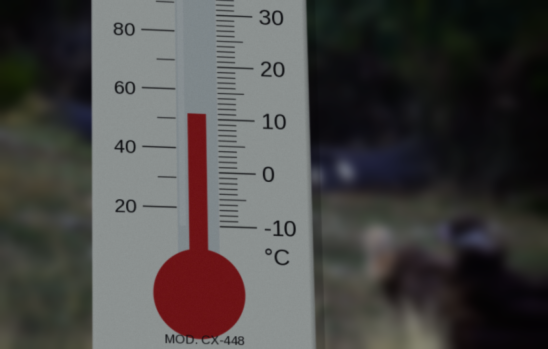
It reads {"value": 11, "unit": "°C"}
